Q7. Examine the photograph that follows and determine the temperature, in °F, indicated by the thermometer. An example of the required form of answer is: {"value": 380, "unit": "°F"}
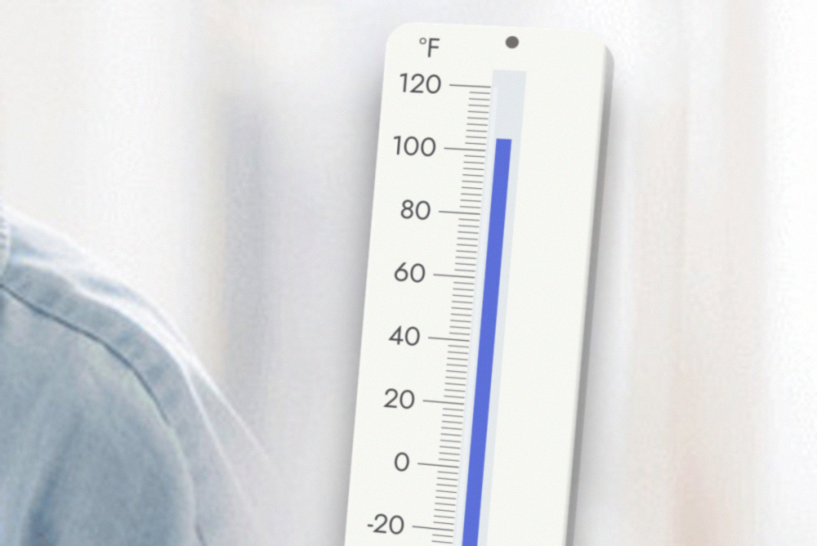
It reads {"value": 104, "unit": "°F"}
